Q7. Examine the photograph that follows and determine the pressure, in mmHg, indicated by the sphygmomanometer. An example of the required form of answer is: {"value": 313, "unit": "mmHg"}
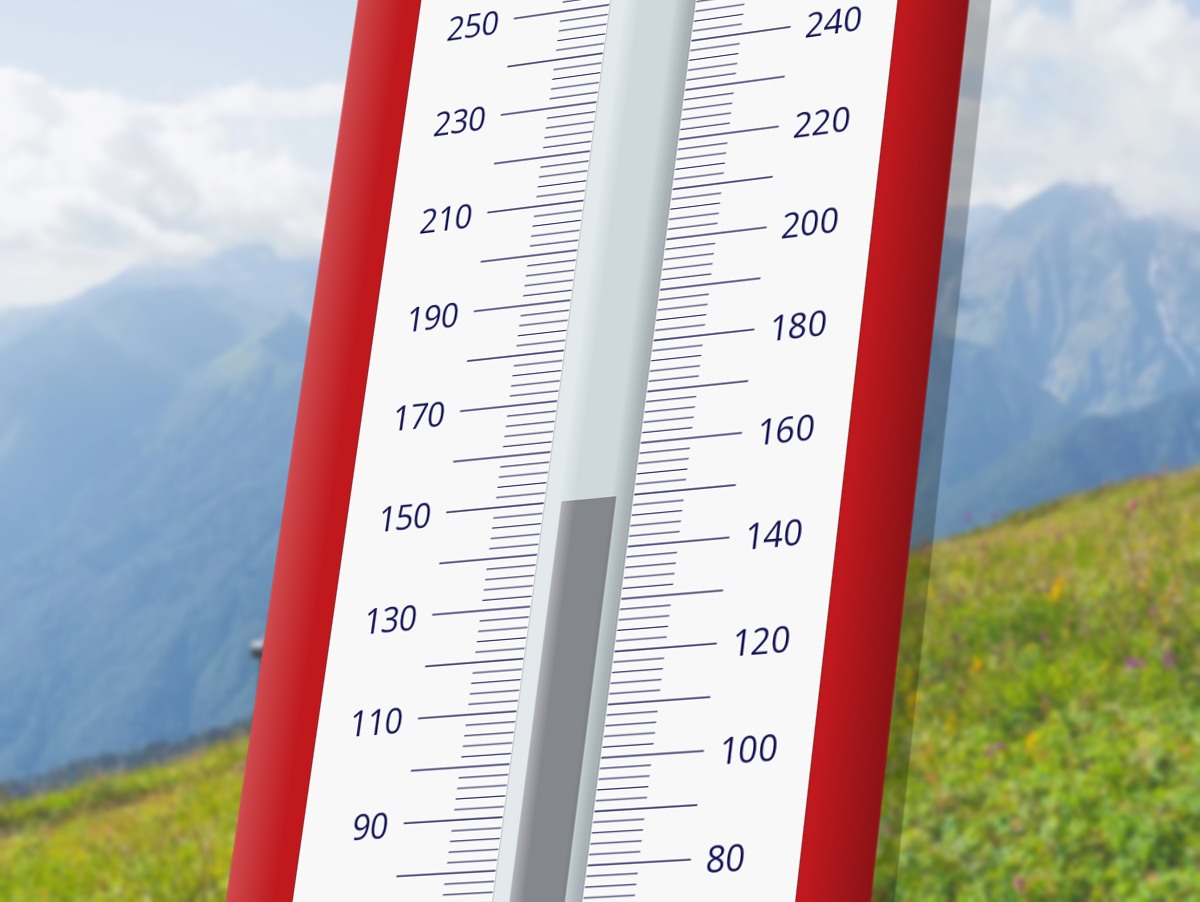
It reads {"value": 150, "unit": "mmHg"}
